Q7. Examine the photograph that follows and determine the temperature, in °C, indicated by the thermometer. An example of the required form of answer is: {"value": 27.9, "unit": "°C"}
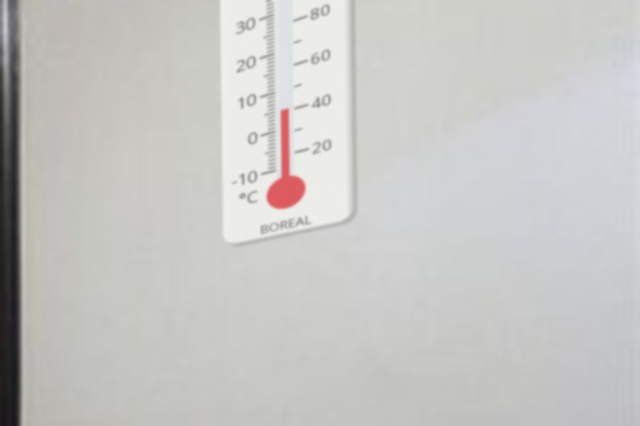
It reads {"value": 5, "unit": "°C"}
